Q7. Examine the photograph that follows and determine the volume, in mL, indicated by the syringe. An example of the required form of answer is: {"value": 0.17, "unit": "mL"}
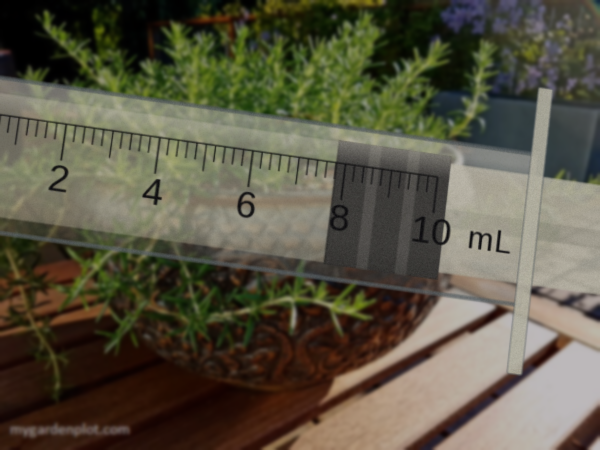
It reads {"value": 7.8, "unit": "mL"}
